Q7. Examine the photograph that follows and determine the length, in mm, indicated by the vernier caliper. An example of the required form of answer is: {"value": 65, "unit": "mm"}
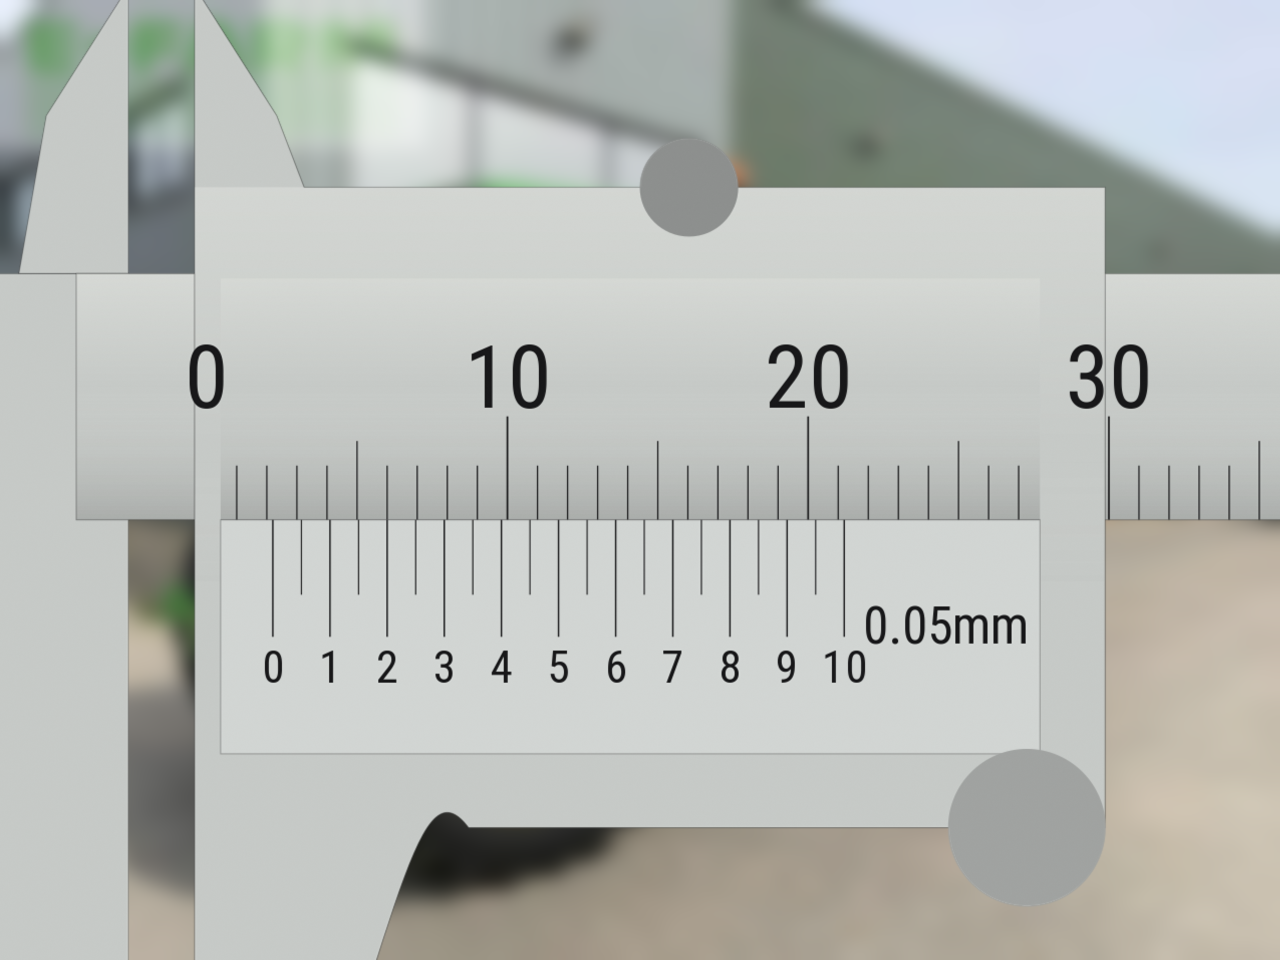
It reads {"value": 2.20, "unit": "mm"}
